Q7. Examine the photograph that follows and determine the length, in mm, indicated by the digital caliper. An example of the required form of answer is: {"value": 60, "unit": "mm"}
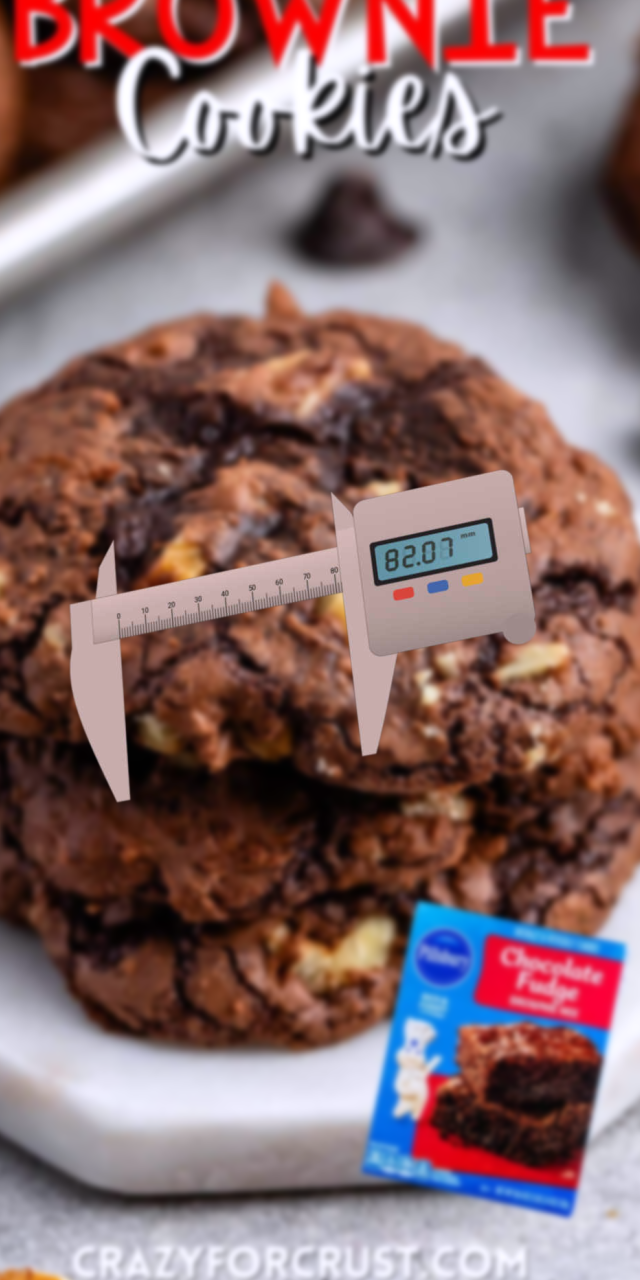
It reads {"value": 82.07, "unit": "mm"}
